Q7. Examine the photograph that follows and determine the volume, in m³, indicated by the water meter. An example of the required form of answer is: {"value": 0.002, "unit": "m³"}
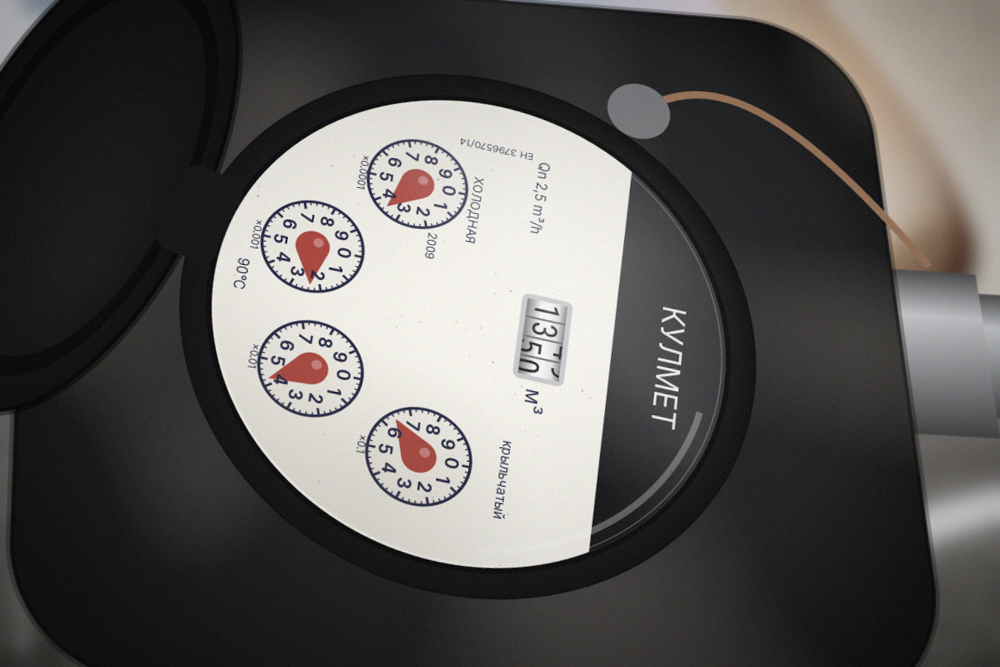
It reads {"value": 1349.6423, "unit": "m³"}
